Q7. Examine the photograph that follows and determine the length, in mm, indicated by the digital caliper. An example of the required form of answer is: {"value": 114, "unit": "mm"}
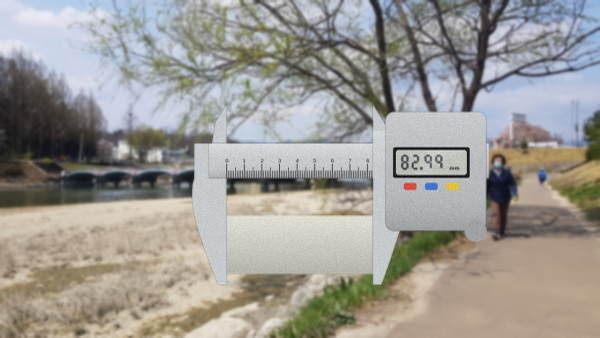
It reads {"value": 82.99, "unit": "mm"}
